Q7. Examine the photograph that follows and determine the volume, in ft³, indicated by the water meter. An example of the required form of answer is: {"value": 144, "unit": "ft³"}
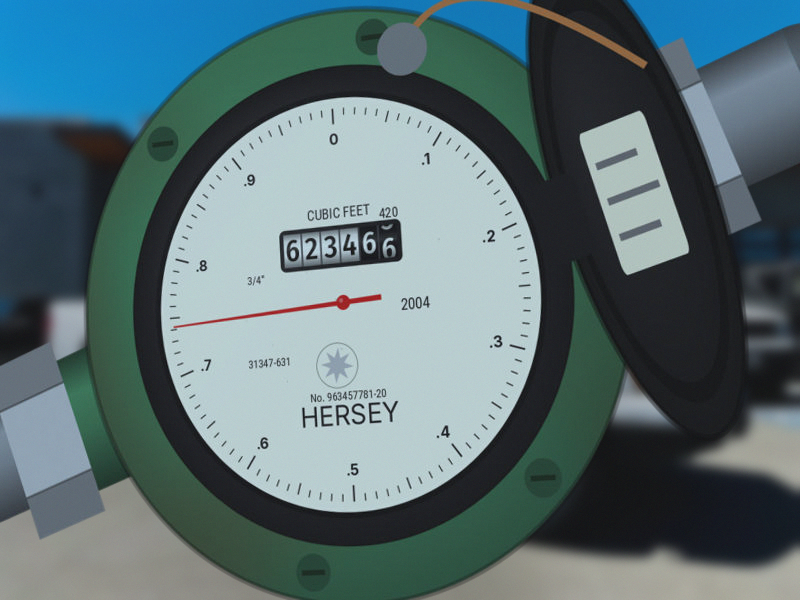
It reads {"value": 623465.74, "unit": "ft³"}
